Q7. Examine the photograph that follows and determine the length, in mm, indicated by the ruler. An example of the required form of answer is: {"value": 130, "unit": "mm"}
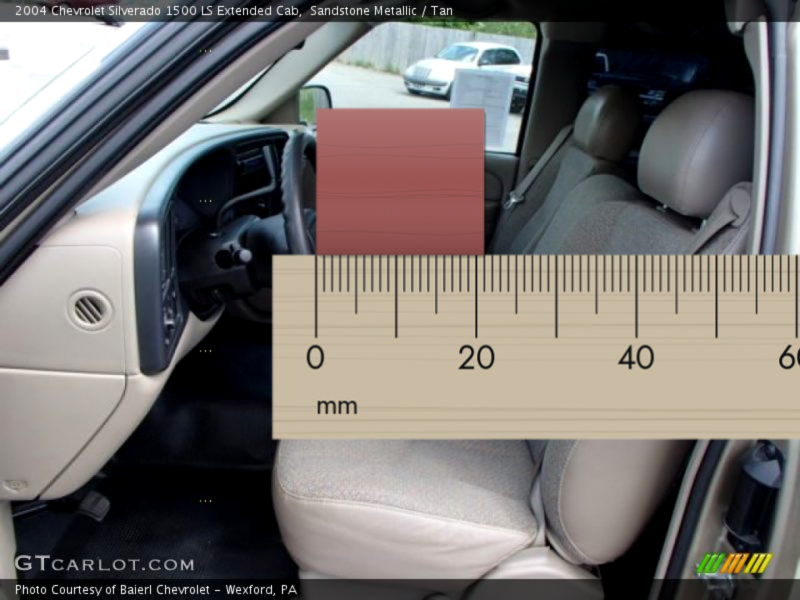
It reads {"value": 21, "unit": "mm"}
